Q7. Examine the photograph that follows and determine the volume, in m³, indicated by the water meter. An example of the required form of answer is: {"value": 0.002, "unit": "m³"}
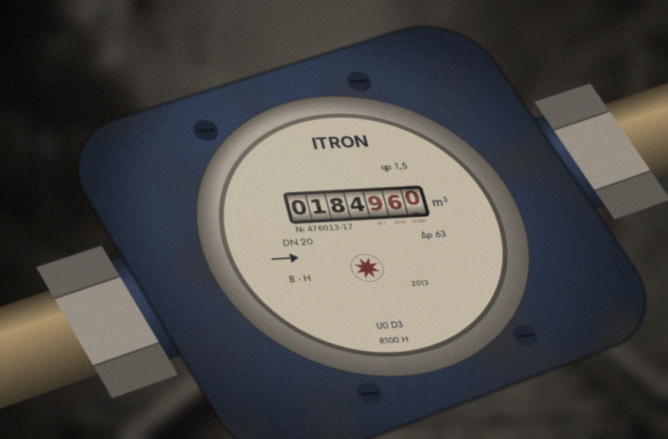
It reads {"value": 184.960, "unit": "m³"}
